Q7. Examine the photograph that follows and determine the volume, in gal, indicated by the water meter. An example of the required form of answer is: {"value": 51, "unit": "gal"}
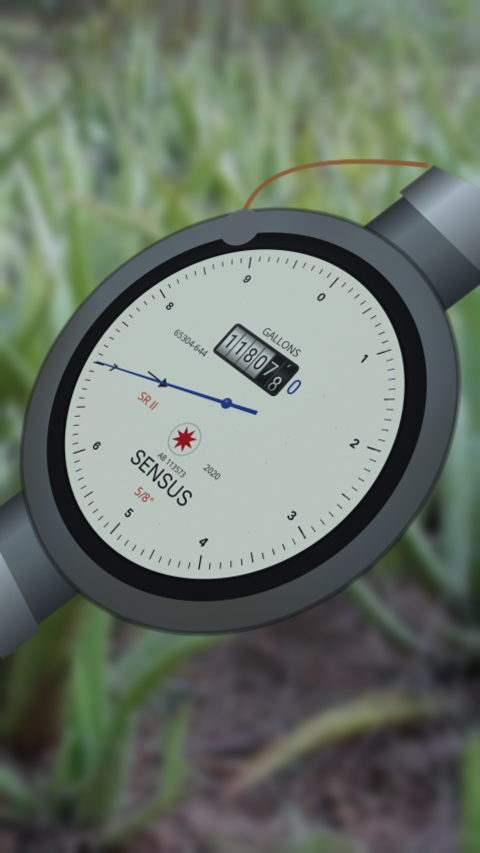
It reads {"value": 1180777.0, "unit": "gal"}
